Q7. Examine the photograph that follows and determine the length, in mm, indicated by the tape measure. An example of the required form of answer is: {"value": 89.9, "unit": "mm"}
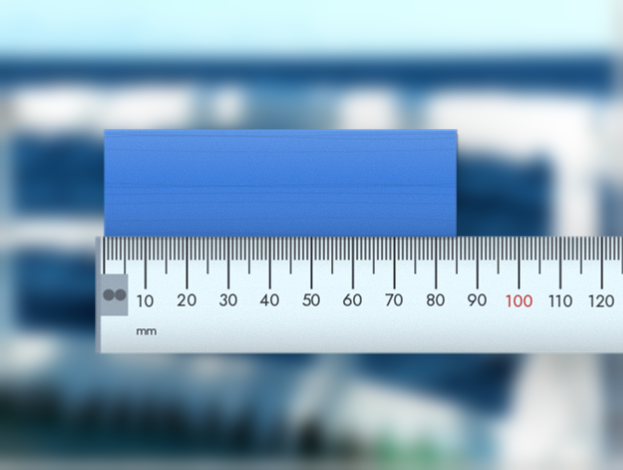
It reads {"value": 85, "unit": "mm"}
